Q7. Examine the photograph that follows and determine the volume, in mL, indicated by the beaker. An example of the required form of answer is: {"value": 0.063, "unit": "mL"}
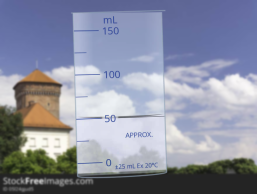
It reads {"value": 50, "unit": "mL"}
